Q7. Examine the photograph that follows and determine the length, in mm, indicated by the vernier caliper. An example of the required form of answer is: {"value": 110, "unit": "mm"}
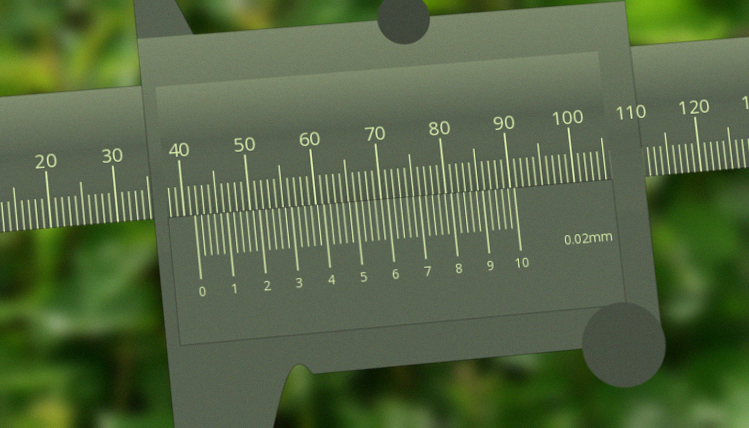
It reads {"value": 41.6, "unit": "mm"}
